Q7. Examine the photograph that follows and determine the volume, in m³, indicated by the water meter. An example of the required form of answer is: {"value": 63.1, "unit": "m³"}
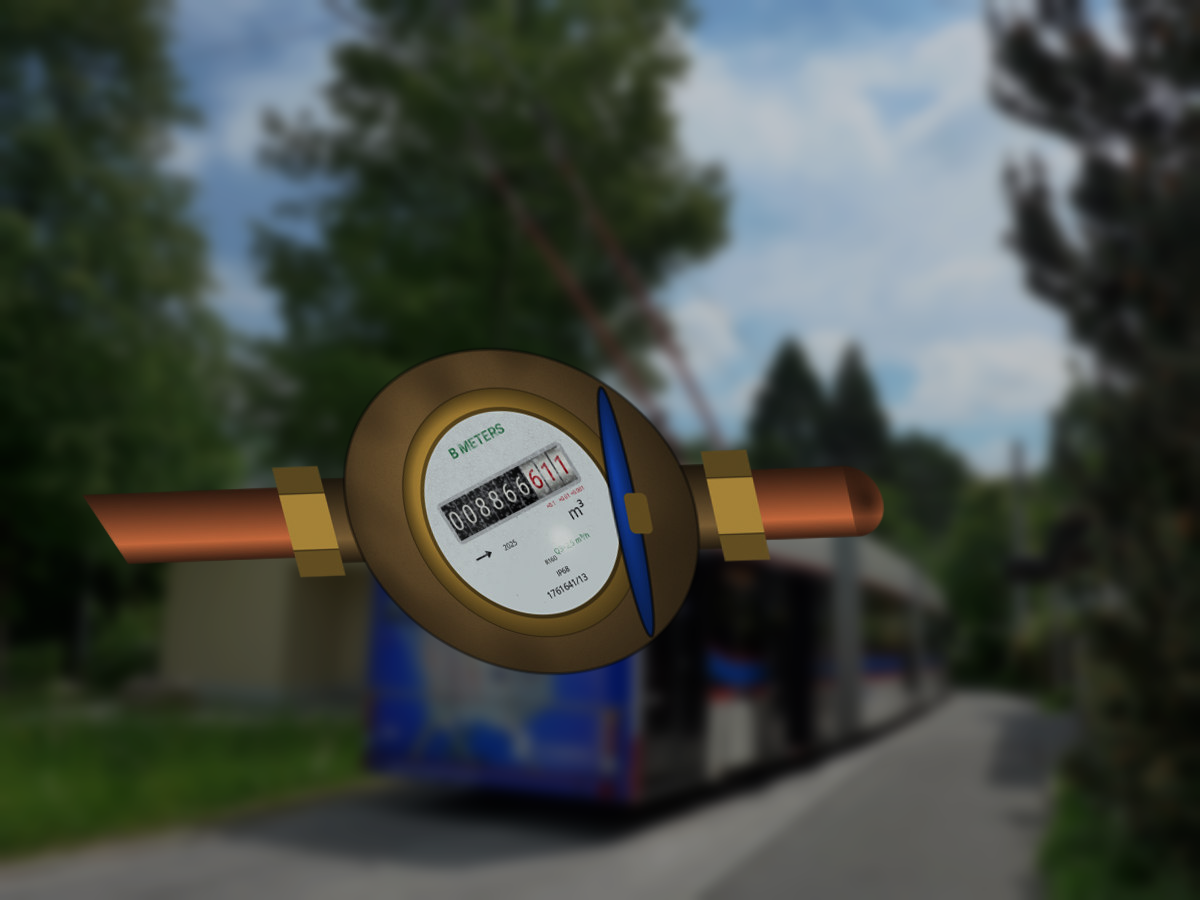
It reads {"value": 8866.611, "unit": "m³"}
